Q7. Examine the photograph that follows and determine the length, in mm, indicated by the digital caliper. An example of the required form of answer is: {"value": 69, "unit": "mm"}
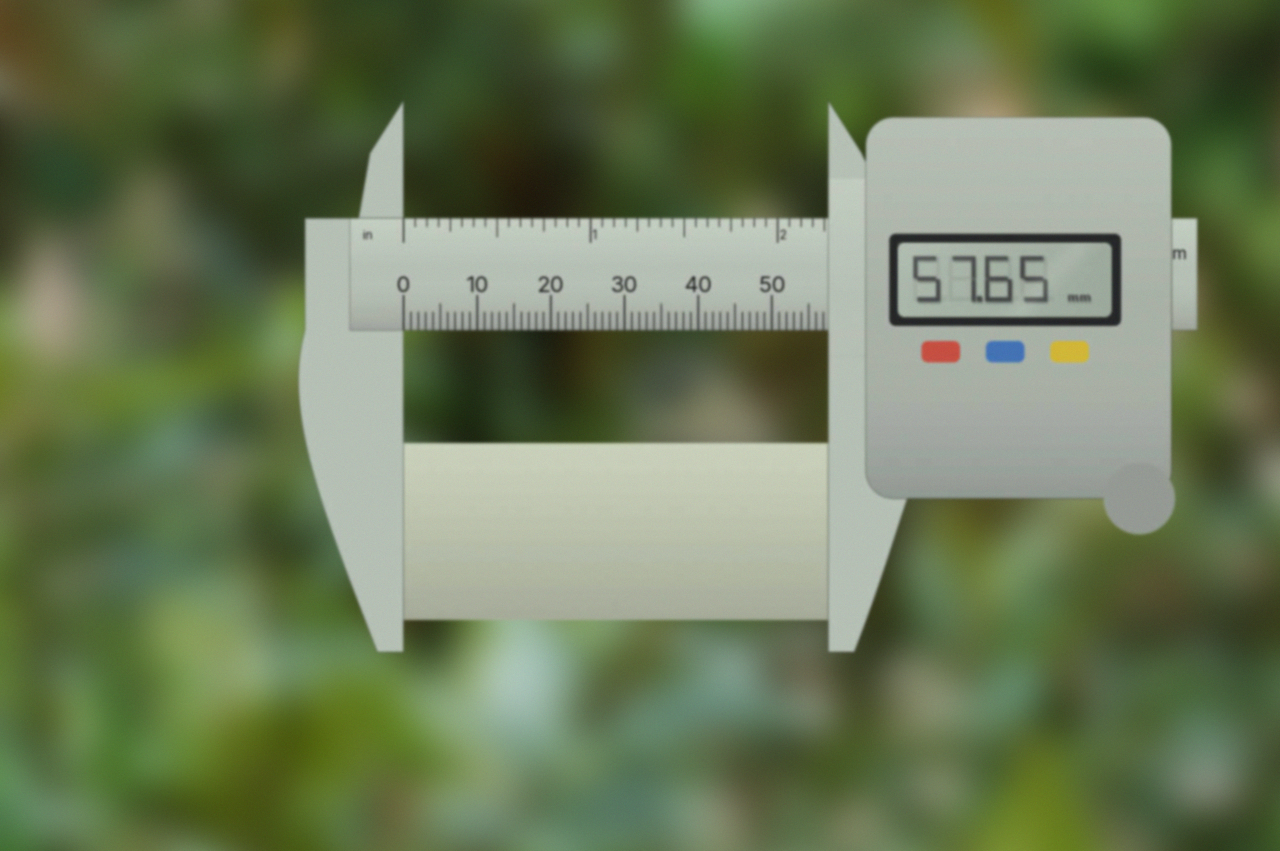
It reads {"value": 57.65, "unit": "mm"}
